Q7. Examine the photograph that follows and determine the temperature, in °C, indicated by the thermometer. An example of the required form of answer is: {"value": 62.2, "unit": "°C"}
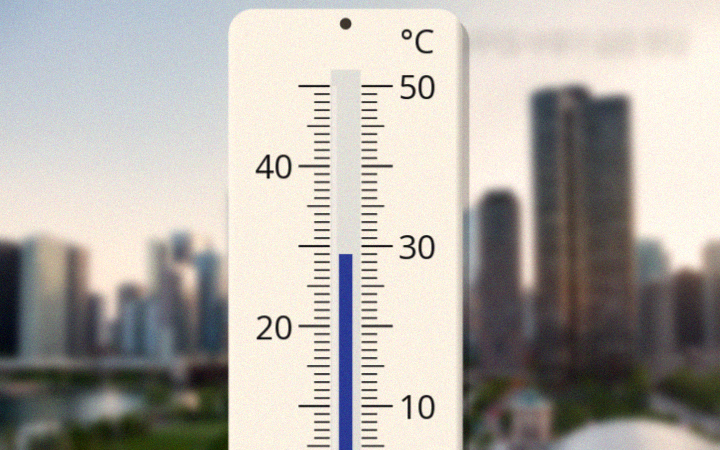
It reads {"value": 29, "unit": "°C"}
